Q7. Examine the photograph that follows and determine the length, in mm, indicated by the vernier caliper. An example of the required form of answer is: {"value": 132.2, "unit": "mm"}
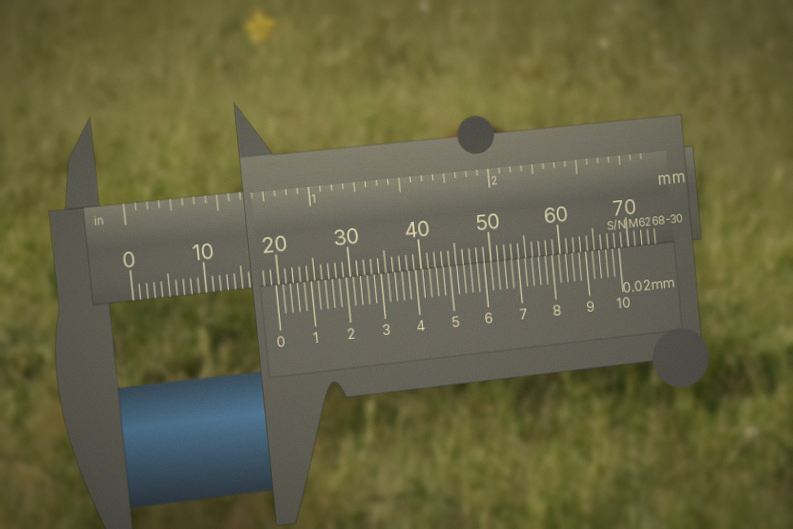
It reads {"value": 19.6, "unit": "mm"}
